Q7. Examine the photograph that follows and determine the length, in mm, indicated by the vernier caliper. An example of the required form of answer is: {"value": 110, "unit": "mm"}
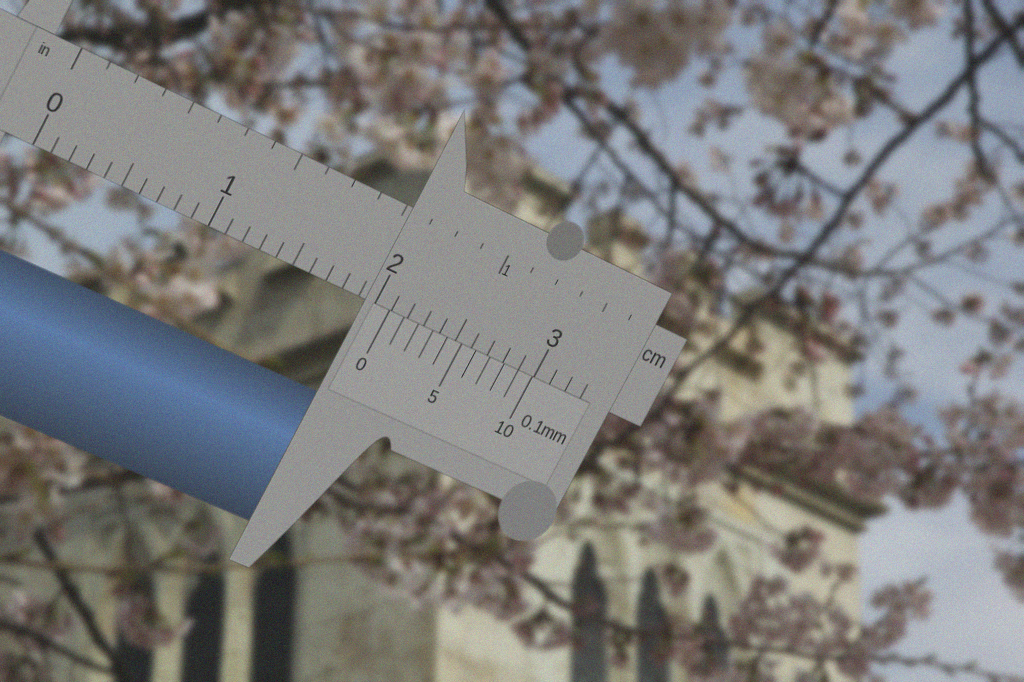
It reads {"value": 20.9, "unit": "mm"}
